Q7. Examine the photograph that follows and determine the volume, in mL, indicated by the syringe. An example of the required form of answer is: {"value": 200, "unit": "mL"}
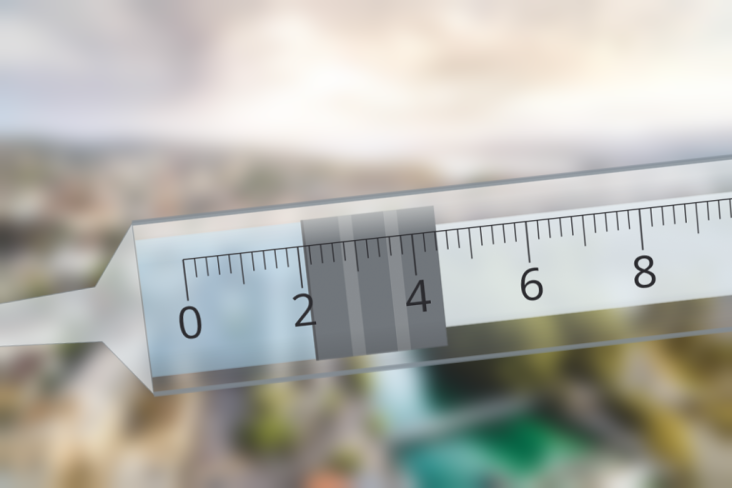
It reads {"value": 2.1, "unit": "mL"}
